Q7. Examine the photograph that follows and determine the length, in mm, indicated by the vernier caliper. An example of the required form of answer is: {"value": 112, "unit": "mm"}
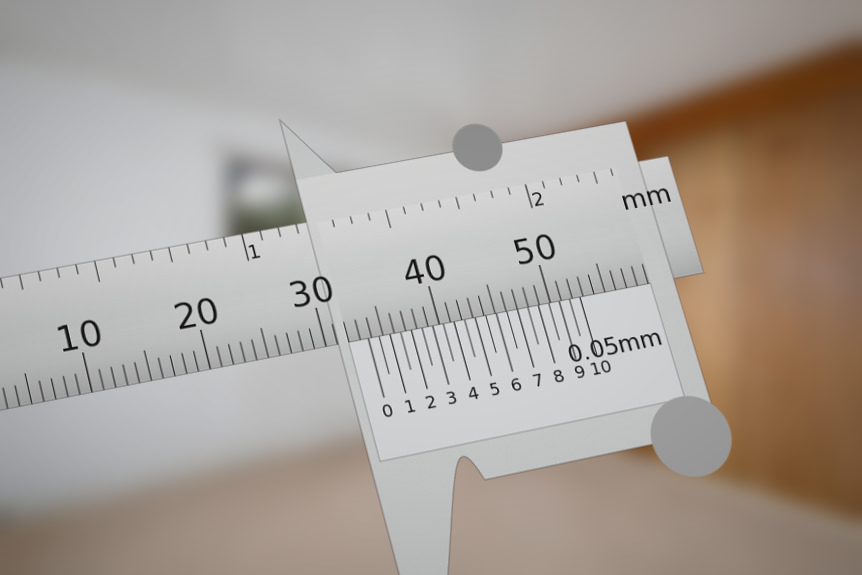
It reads {"value": 33.7, "unit": "mm"}
